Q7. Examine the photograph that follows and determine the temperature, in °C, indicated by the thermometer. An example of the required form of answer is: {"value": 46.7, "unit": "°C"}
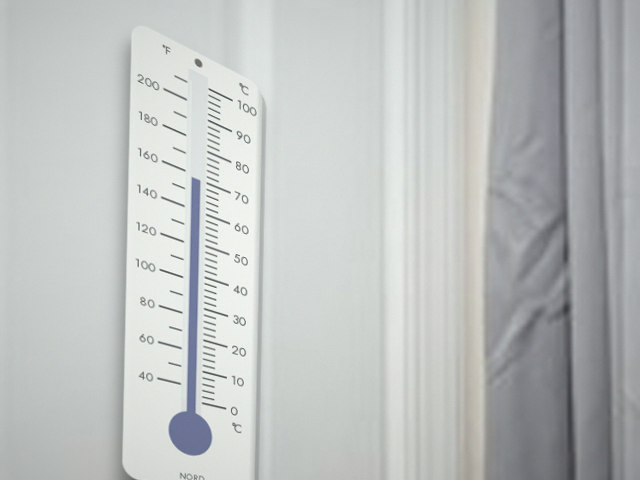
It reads {"value": 70, "unit": "°C"}
